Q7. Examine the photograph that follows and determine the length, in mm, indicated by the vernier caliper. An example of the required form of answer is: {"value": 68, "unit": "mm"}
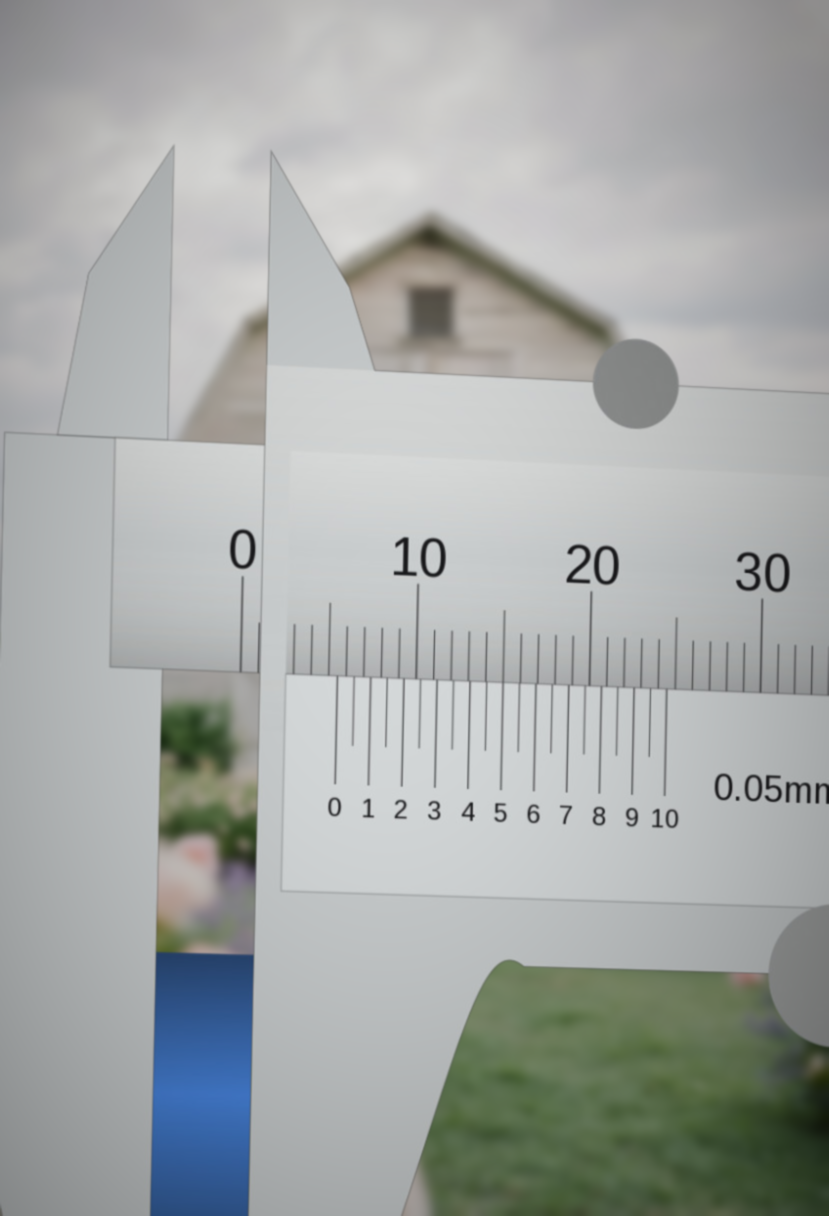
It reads {"value": 5.5, "unit": "mm"}
